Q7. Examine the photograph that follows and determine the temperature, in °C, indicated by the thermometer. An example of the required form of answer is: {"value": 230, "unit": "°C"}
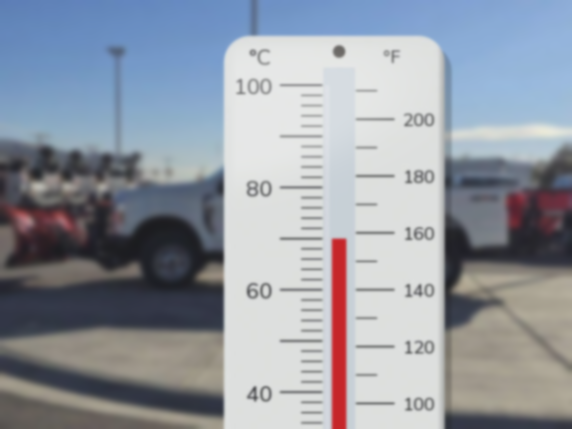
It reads {"value": 70, "unit": "°C"}
